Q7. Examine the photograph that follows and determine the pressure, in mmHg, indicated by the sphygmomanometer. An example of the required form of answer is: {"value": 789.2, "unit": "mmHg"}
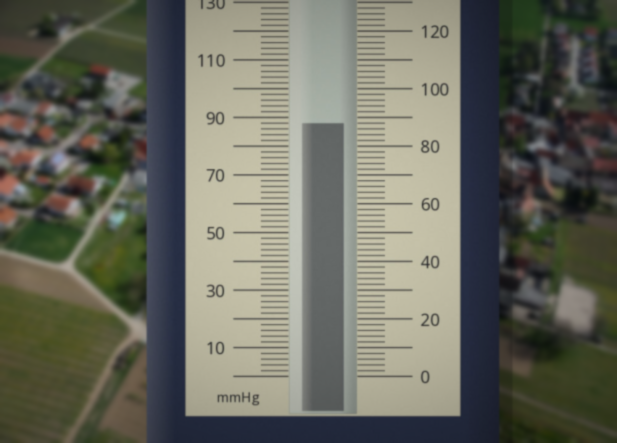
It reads {"value": 88, "unit": "mmHg"}
